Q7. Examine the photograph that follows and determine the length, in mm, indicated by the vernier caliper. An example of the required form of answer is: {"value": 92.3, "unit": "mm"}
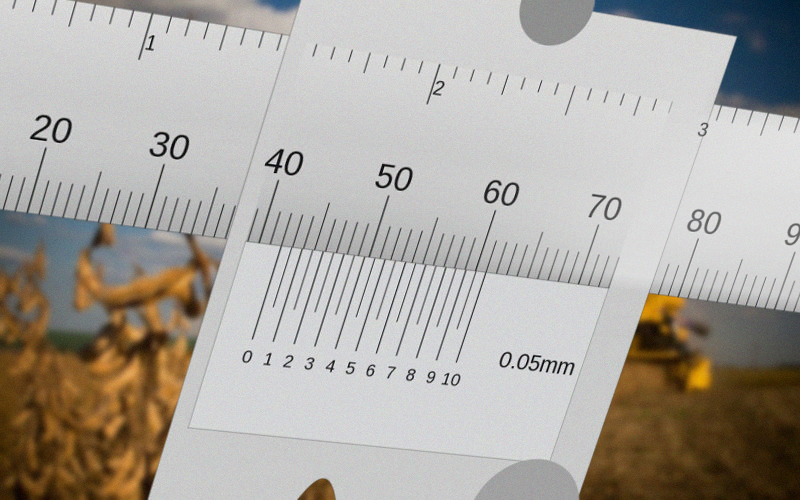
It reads {"value": 42.0, "unit": "mm"}
